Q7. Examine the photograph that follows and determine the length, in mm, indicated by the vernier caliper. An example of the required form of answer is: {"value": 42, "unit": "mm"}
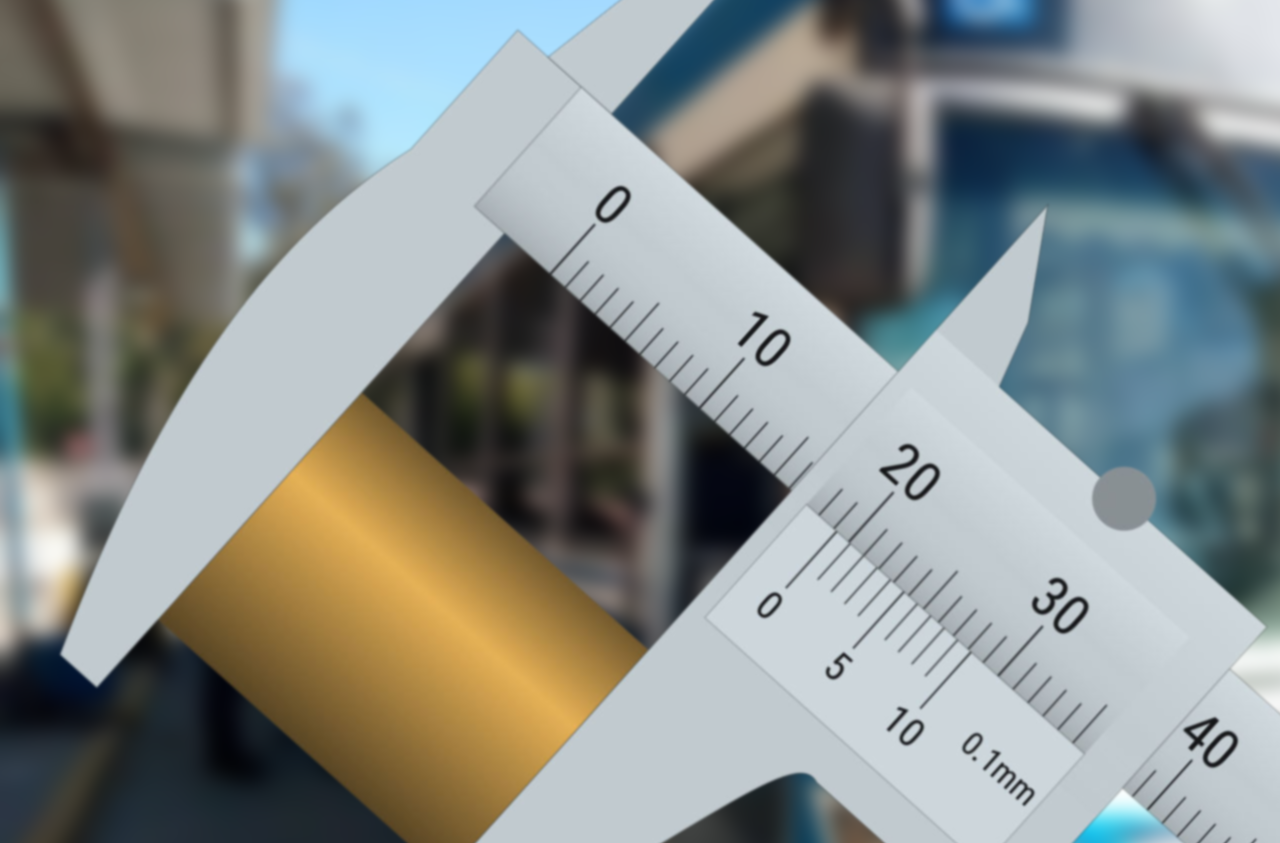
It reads {"value": 19.2, "unit": "mm"}
